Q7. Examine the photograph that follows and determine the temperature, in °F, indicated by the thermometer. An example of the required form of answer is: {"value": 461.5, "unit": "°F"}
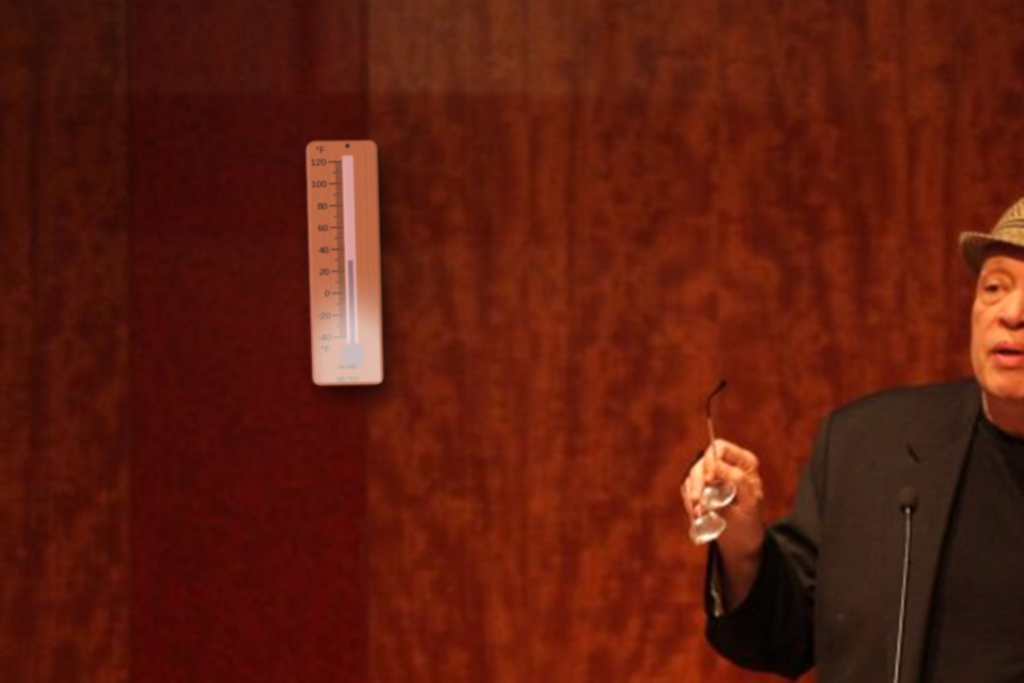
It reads {"value": 30, "unit": "°F"}
